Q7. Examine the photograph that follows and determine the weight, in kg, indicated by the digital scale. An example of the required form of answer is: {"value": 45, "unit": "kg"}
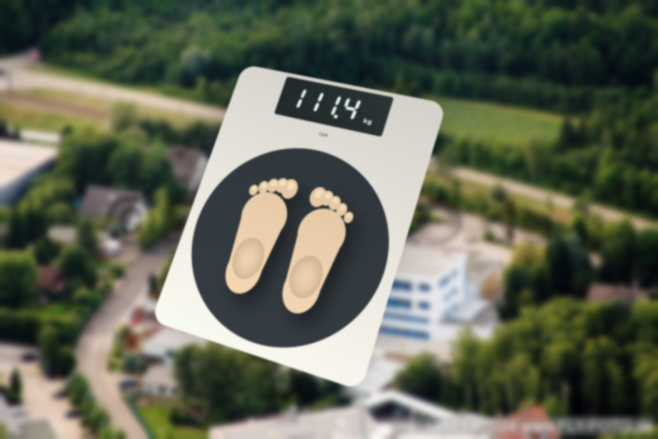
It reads {"value": 111.4, "unit": "kg"}
